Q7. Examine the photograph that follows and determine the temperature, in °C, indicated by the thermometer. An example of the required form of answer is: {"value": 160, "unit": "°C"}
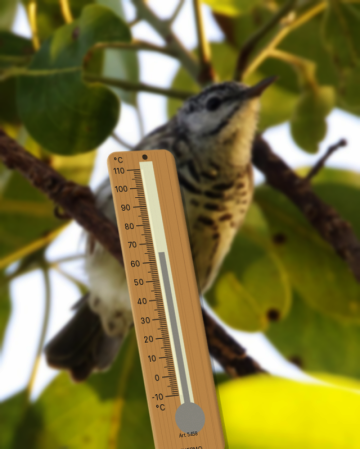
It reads {"value": 65, "unit": "°C"}
